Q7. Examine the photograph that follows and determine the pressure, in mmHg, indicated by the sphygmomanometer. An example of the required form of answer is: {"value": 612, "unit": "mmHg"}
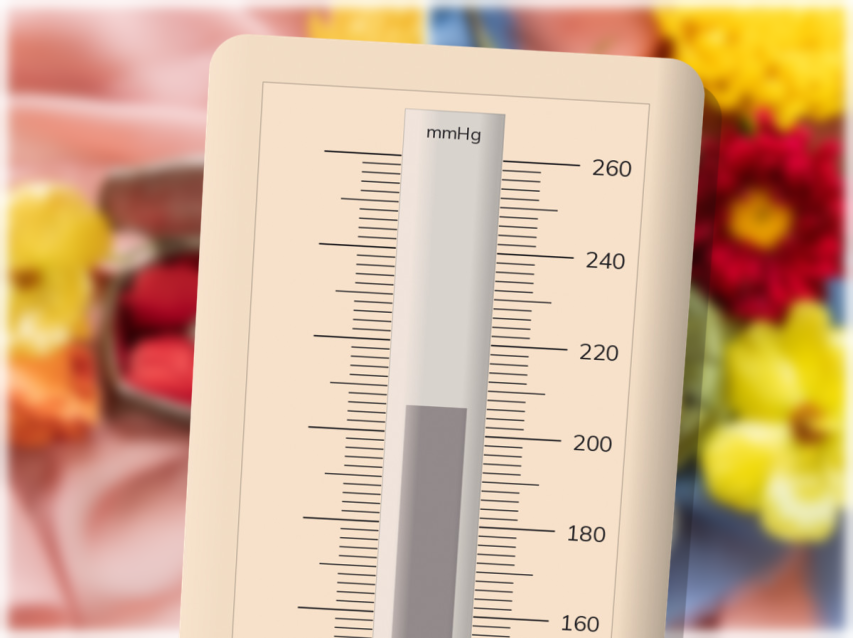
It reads {"value": 206, "unit": "mmHg"}
